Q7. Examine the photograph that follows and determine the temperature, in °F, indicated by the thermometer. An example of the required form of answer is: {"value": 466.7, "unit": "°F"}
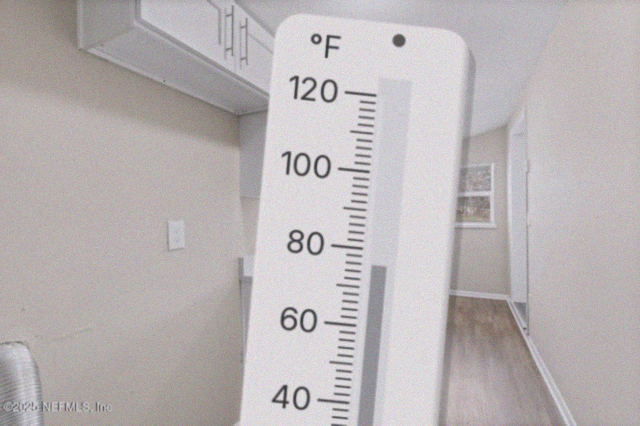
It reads {"value": 76, "unit": "°F"}
